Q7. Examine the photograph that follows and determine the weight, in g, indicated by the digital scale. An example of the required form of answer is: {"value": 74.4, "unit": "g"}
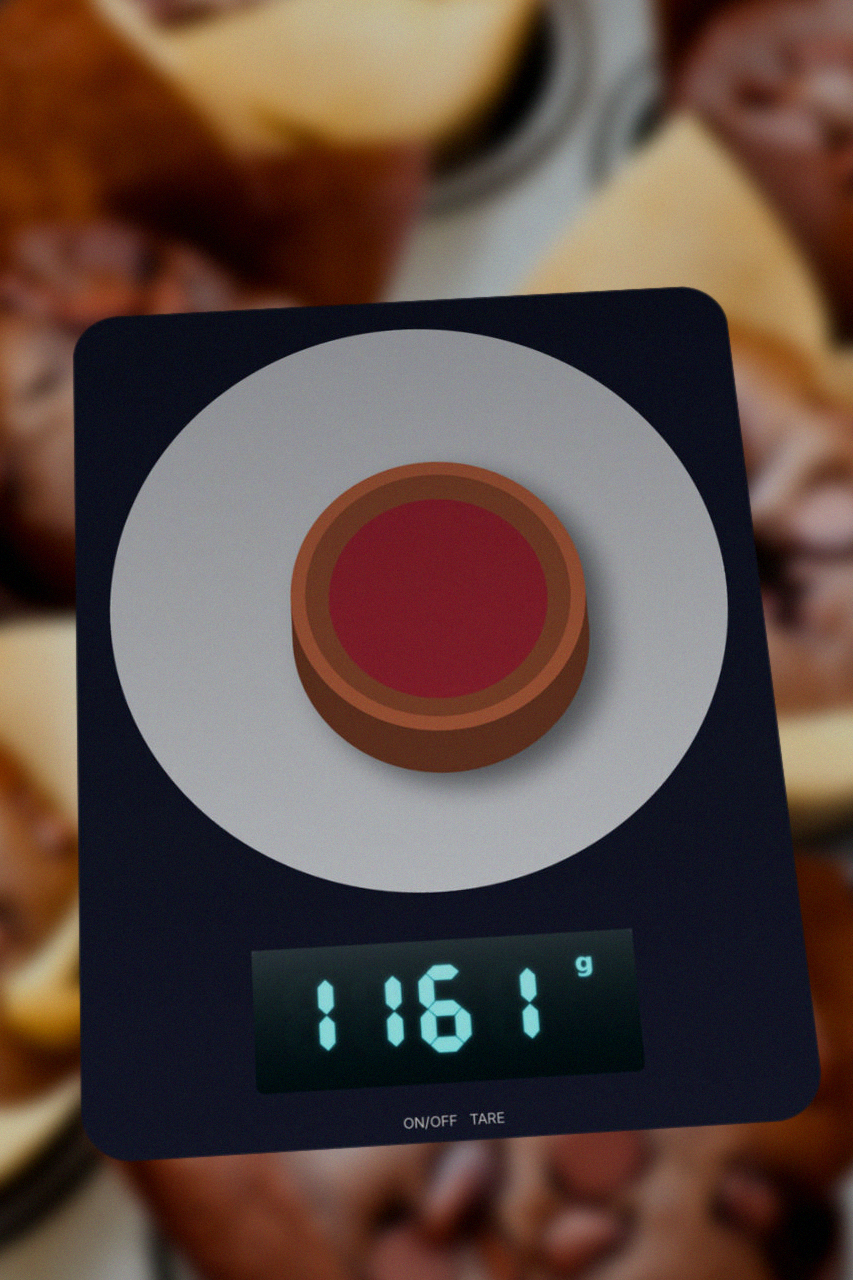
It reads {"value": 1161, "unit": "g"}
